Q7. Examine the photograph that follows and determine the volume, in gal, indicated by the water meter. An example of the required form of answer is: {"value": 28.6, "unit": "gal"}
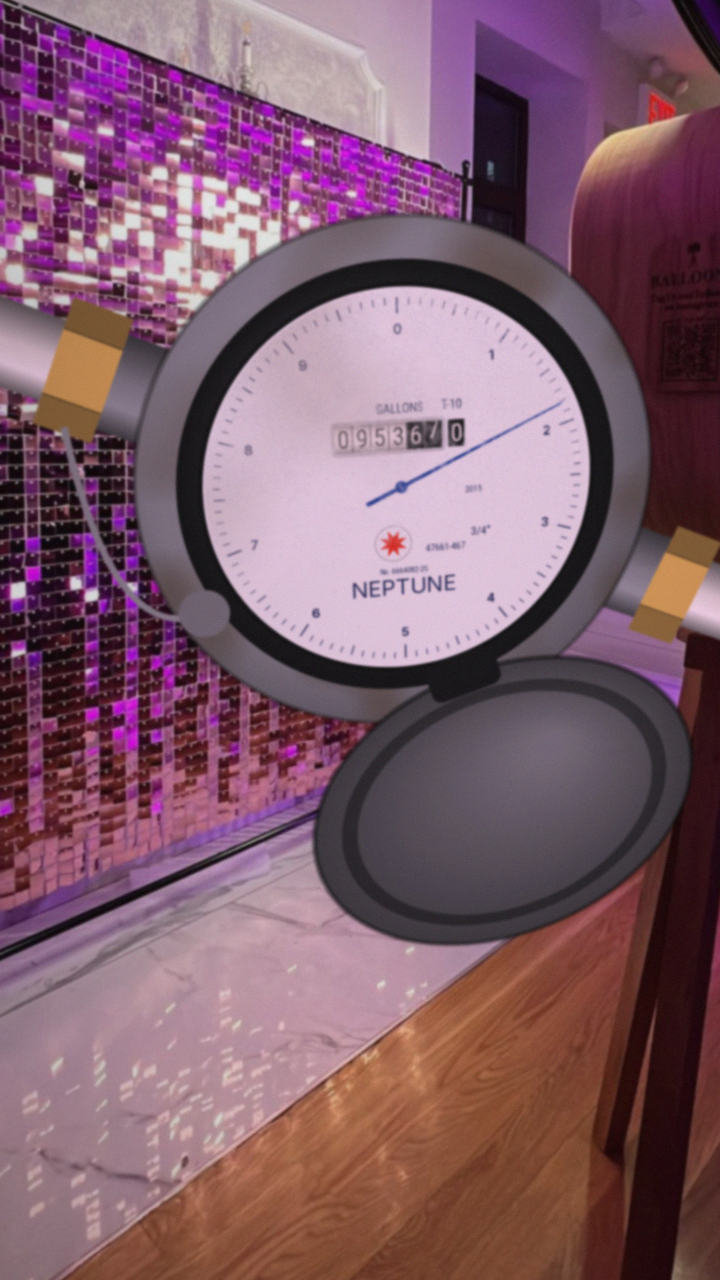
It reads {"value": 953671.8, "unit": "gal"}
